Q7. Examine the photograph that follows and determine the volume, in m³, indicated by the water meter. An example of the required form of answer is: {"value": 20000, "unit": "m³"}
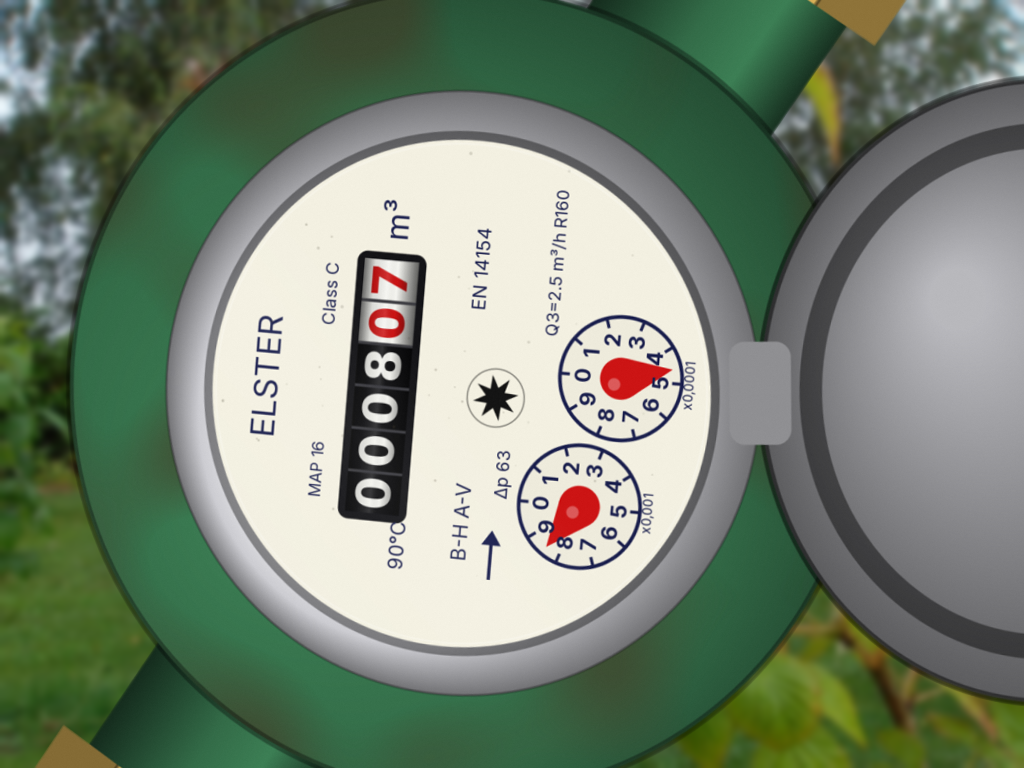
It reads {"value": 8.0784, "unit": "m³"}
